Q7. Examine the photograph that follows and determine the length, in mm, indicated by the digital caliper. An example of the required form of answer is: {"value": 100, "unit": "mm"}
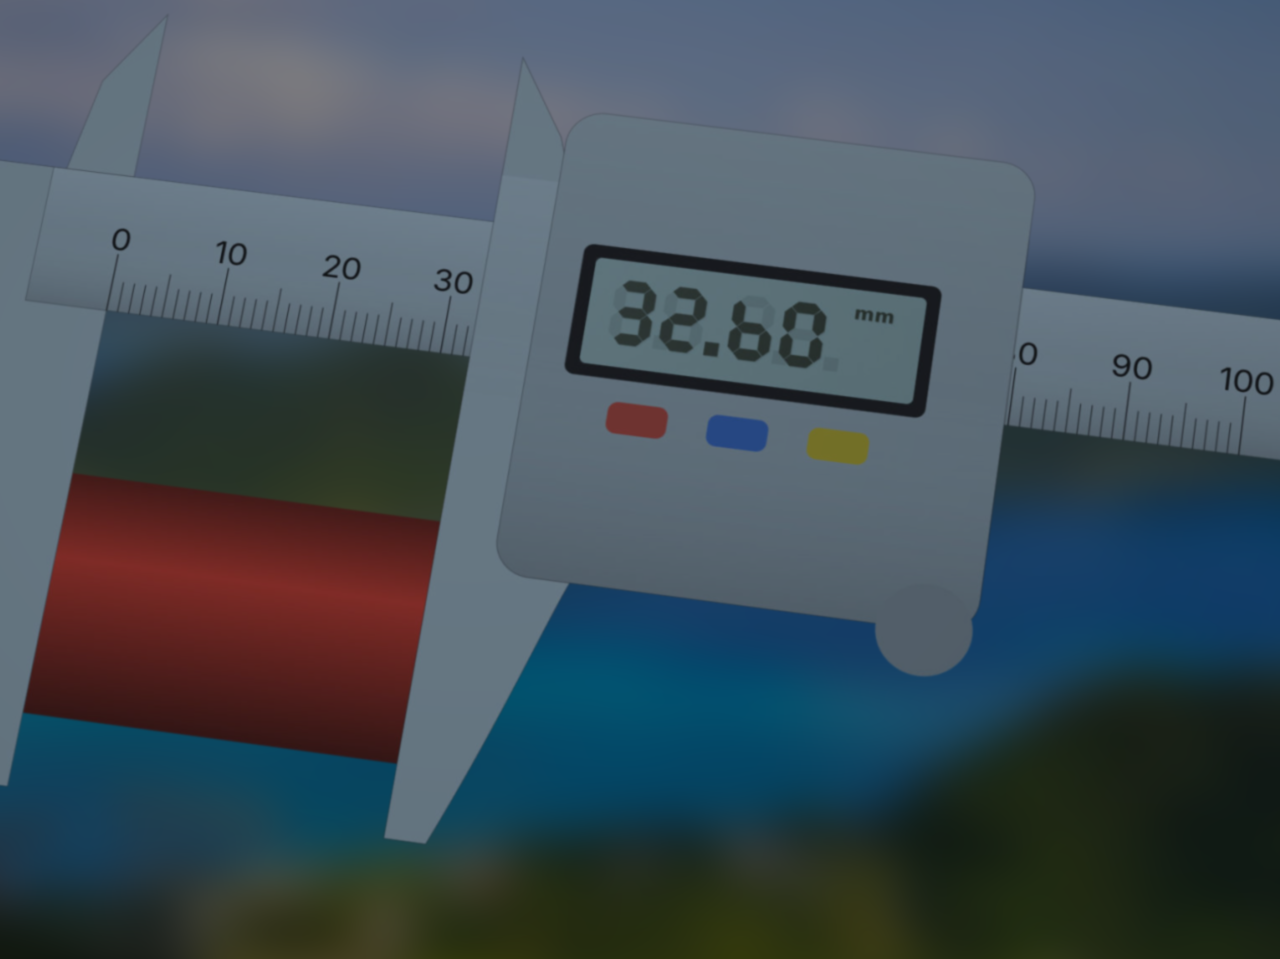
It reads {"value": 32.60, "unit": "mm"}
